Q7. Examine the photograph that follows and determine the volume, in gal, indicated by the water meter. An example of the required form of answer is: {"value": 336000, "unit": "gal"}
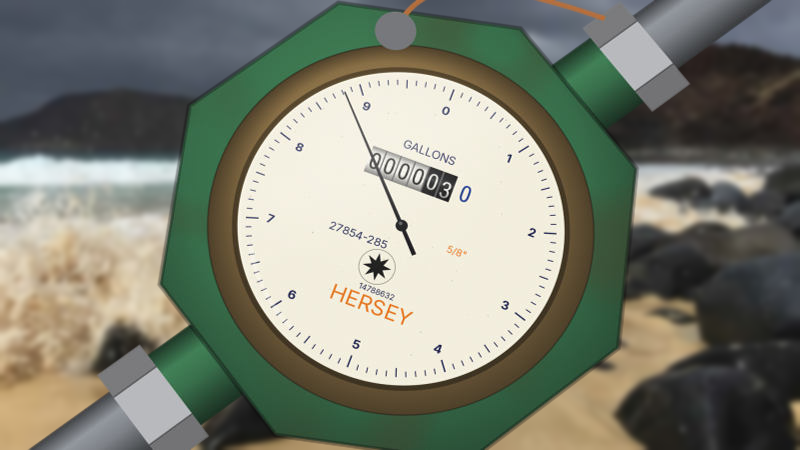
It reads {"value": 28.8, "unit": "gal"}
